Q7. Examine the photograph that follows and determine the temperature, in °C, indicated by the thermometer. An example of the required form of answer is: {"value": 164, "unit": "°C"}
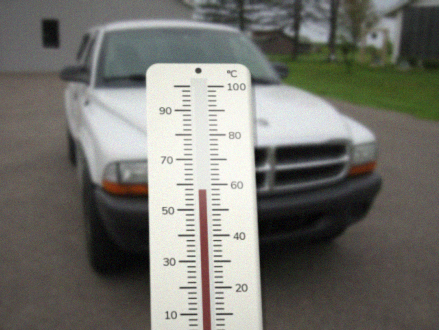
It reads {"value": 58, "unit": "°C"}
